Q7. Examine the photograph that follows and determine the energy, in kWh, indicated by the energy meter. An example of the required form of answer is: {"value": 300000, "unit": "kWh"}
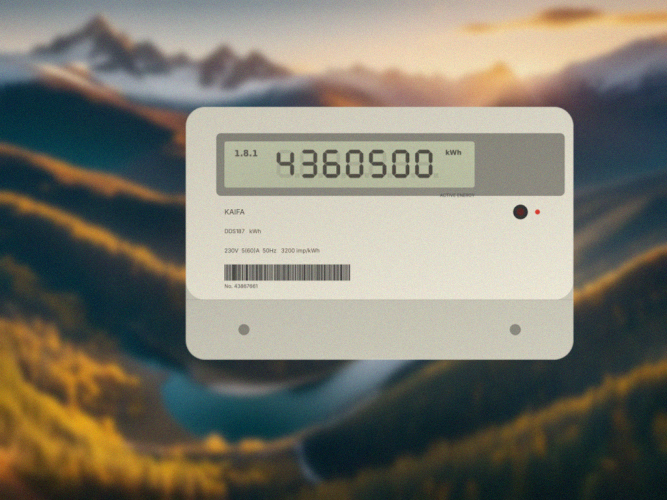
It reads {"value": 4360500, "unit": "kWh"}
